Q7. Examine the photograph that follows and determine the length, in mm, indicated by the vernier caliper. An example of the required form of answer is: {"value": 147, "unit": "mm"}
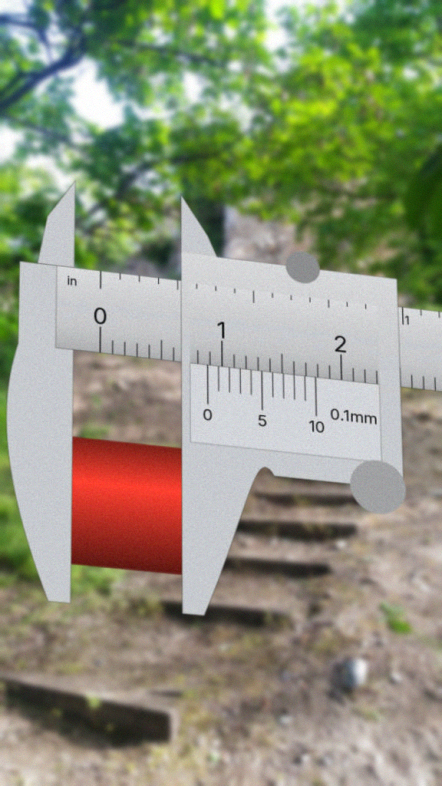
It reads {"value": 8.8, "unit": "mm"}
